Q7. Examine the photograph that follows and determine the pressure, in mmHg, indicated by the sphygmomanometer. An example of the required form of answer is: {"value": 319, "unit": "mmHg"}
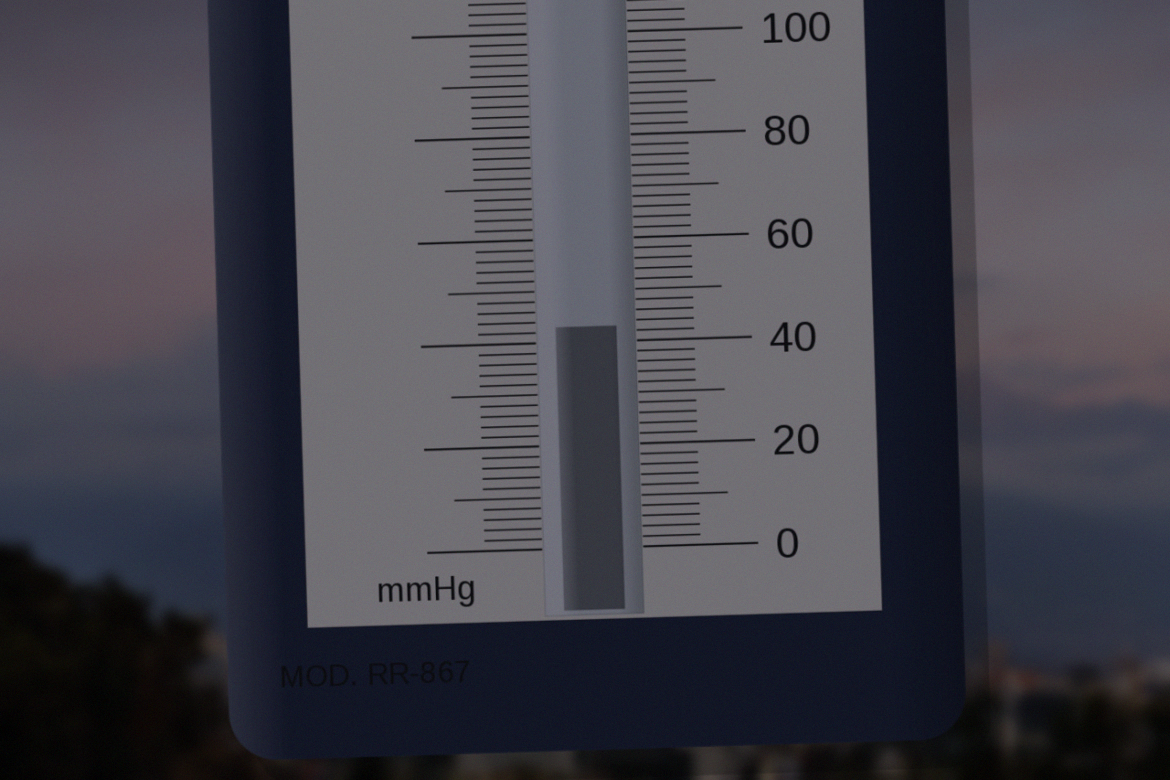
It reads {"value": 43, "unit": "mmHg"}
